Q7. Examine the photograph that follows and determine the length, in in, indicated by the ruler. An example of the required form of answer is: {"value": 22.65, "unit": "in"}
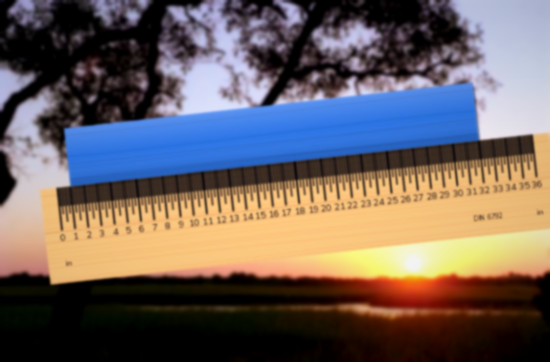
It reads {"value": 31, "unit": "in"}
